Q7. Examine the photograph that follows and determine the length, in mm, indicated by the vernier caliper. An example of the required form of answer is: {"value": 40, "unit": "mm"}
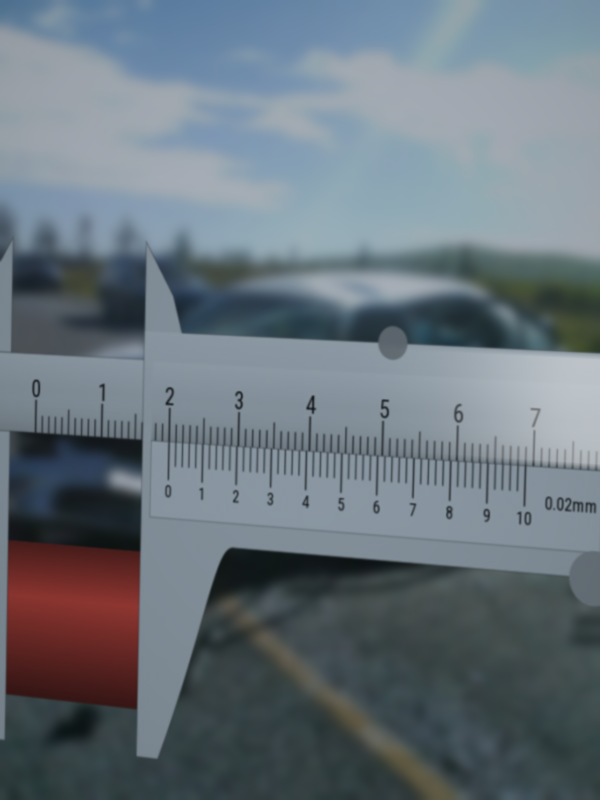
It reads {"value": 20.0, "unit": "mm"}
